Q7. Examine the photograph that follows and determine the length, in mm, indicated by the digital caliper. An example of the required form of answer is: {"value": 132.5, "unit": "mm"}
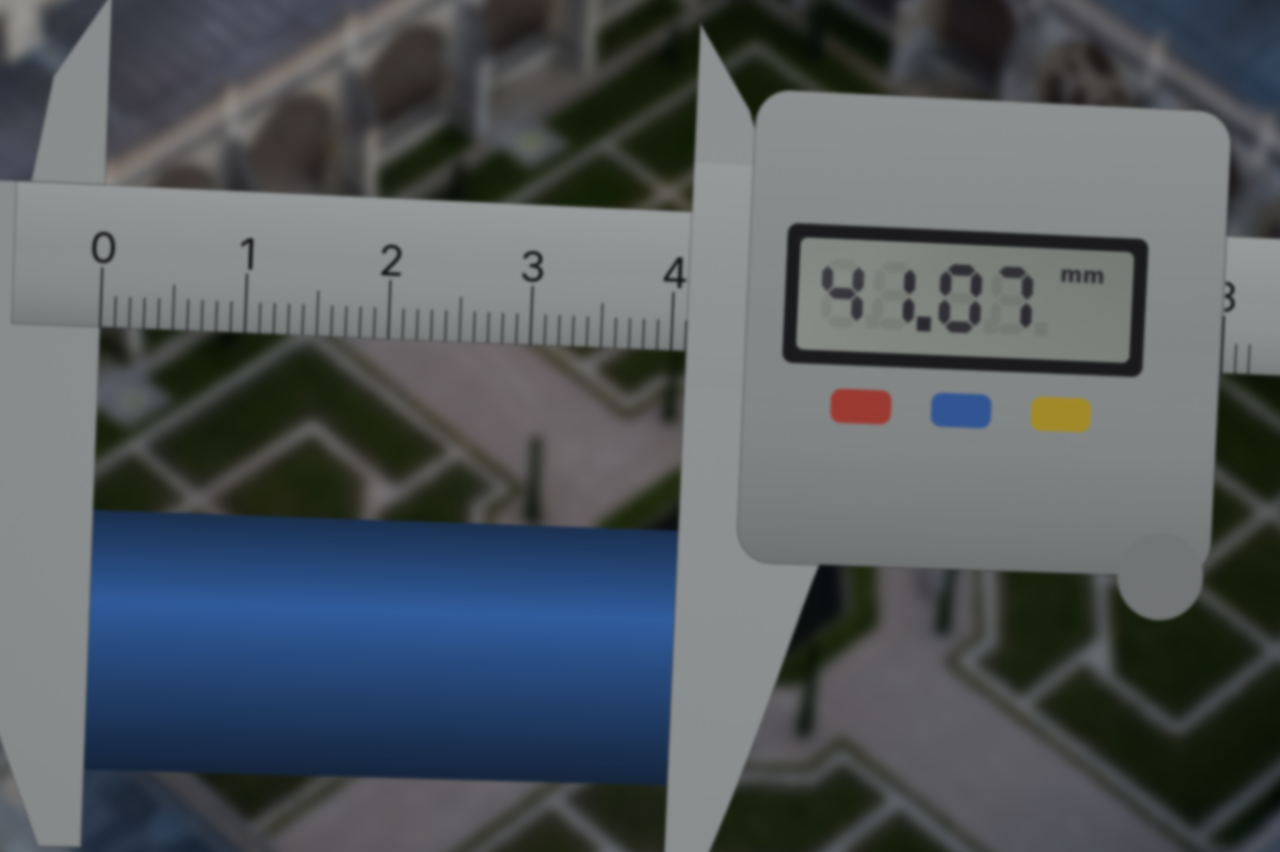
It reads {"value": 41.07, "unit": "mm"}
